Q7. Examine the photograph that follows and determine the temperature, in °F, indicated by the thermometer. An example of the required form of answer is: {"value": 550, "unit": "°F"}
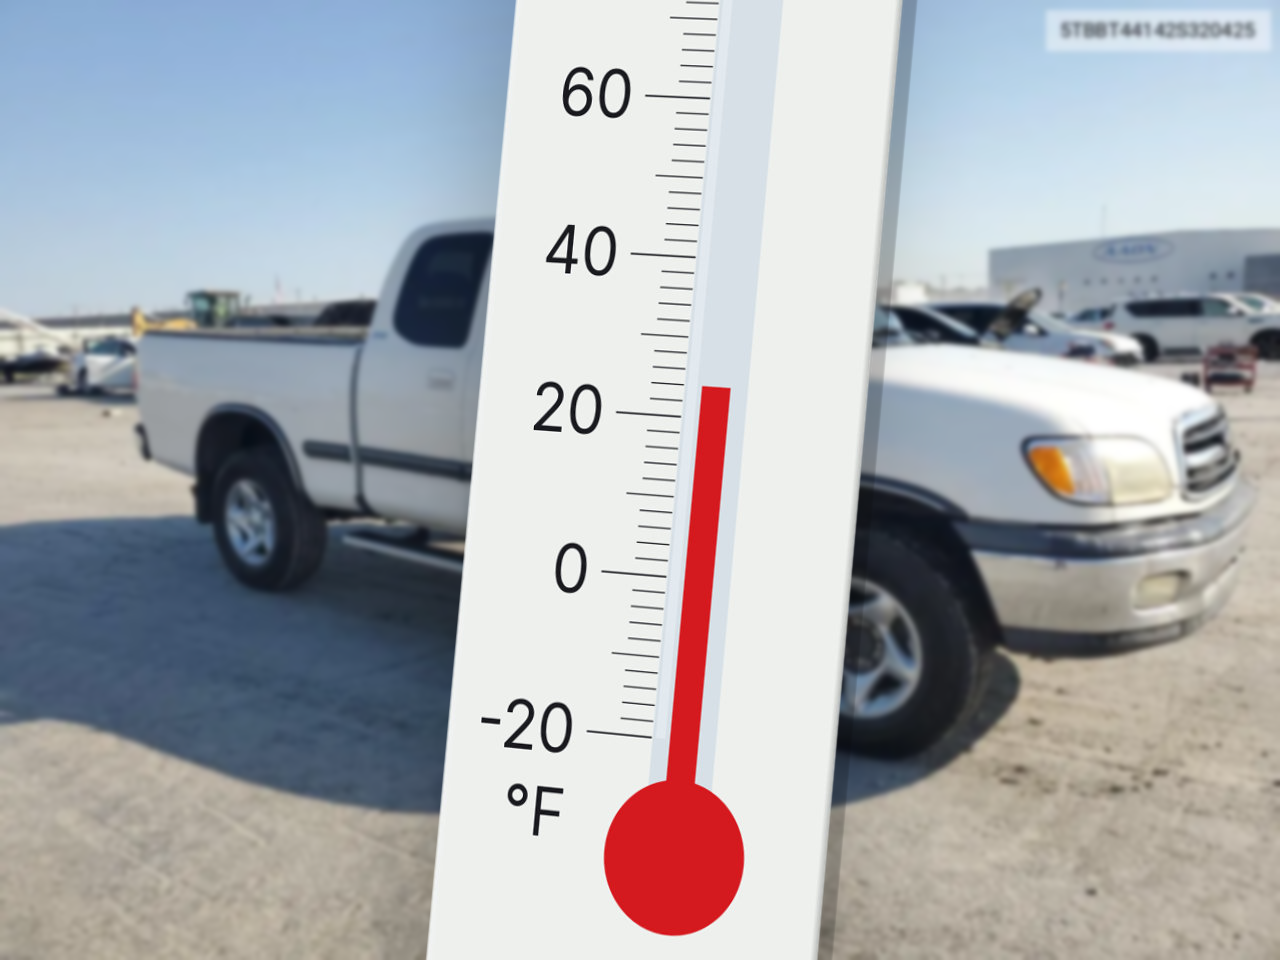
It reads {"value": 24, "unit": "°F"}
